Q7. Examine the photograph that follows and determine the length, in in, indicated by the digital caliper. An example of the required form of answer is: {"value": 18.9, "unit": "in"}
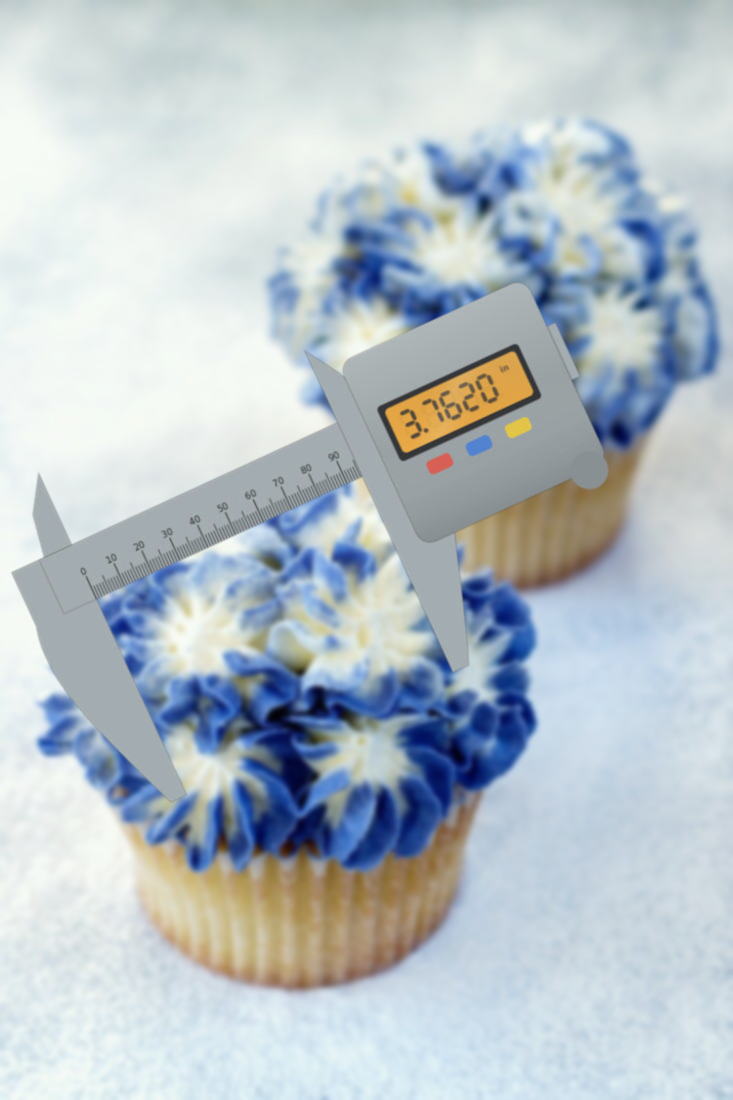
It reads {"value": 3.7620, "unit": "in"}
